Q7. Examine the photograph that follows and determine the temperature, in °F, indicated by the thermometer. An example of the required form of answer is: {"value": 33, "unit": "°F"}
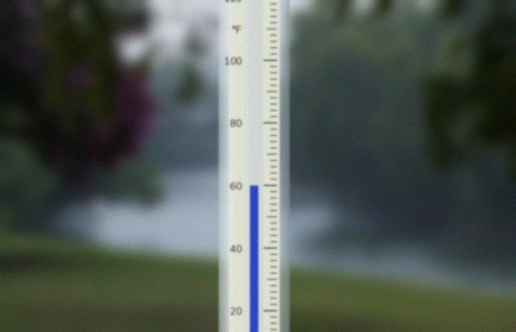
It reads {"value": 60, "unit": "°F"}
